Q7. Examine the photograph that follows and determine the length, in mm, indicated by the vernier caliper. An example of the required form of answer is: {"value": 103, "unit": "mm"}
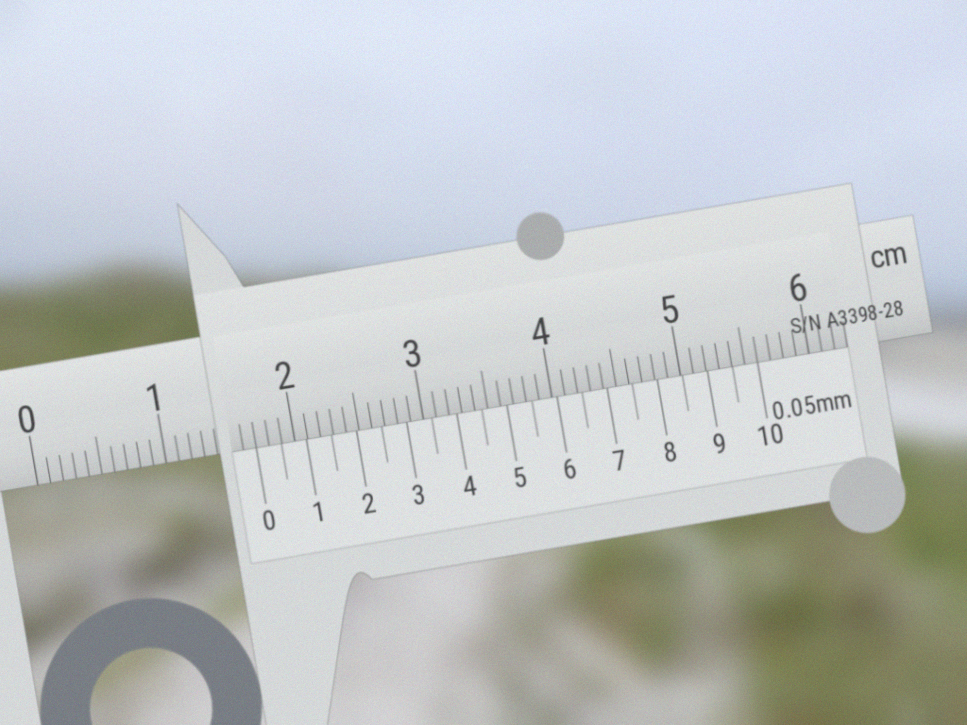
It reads {"value": 17.0, "unit": "mm"}
